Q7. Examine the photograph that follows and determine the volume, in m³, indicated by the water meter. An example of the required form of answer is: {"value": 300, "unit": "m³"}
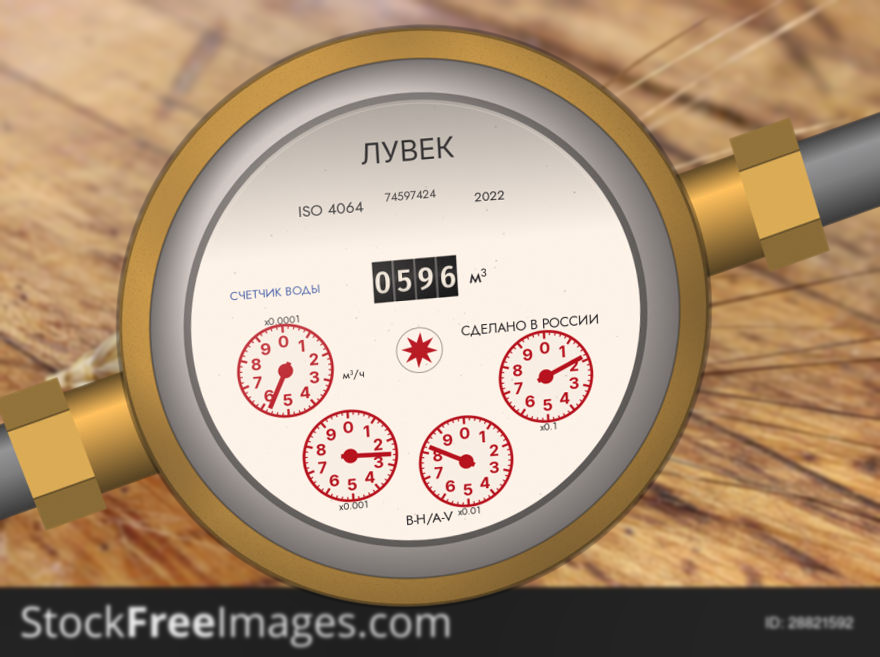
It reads {"value": 596.1825, "unit": "m³"}
